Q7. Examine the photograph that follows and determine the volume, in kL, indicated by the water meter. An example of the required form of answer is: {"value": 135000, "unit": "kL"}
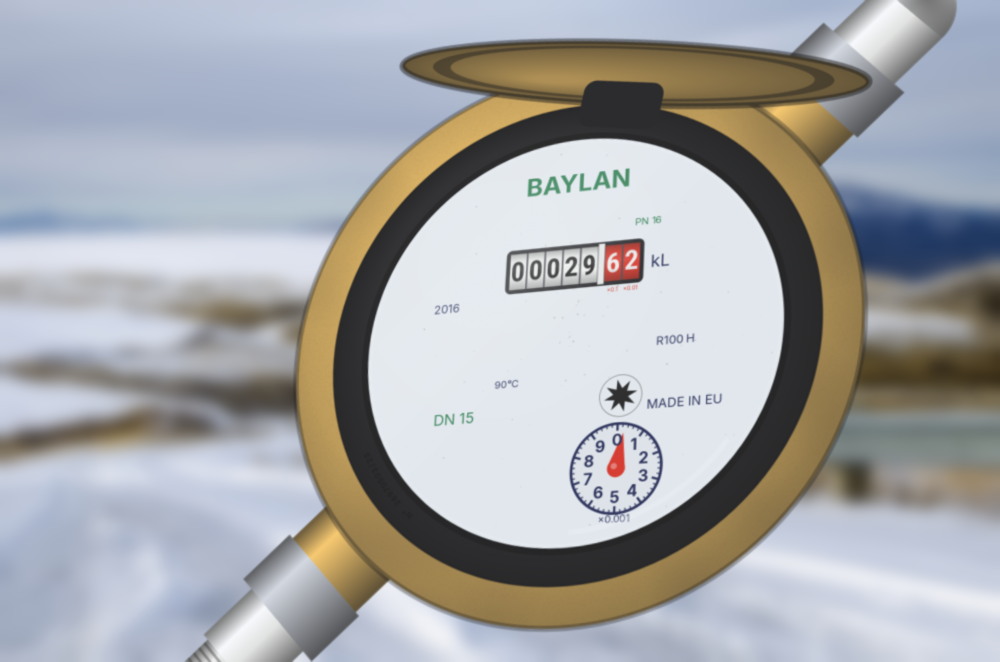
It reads {"value": 29.620, "unit": "kL"}
